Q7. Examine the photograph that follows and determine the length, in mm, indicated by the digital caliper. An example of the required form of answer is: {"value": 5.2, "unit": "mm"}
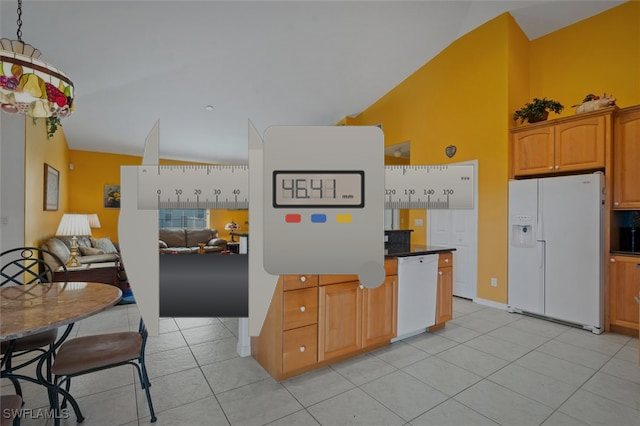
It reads {"value": 46.41, "unit": "mm"}
